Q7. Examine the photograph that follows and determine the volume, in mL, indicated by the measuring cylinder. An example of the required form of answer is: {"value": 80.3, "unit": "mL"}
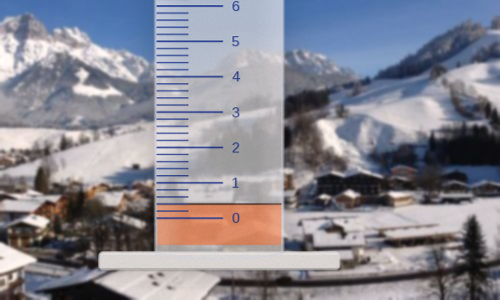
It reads {"value": 0.4, "unit": "mL"}
